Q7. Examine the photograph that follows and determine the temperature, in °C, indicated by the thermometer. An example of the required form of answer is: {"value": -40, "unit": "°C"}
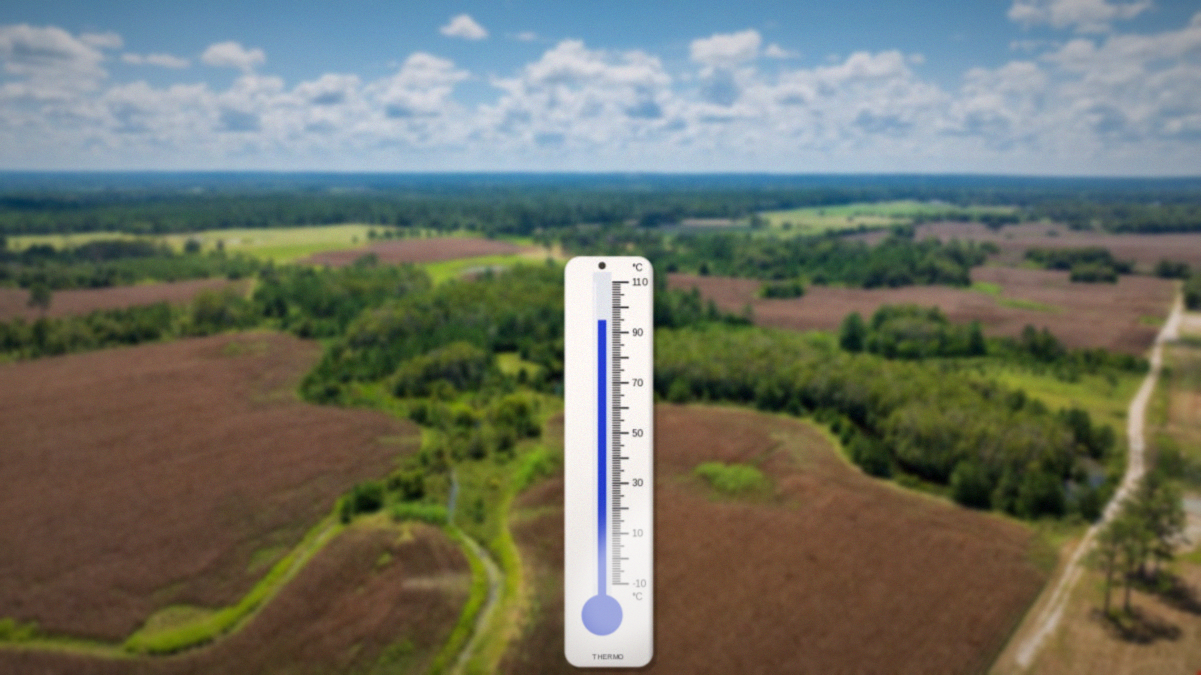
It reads {"value": 95, "unit": "°C"}
